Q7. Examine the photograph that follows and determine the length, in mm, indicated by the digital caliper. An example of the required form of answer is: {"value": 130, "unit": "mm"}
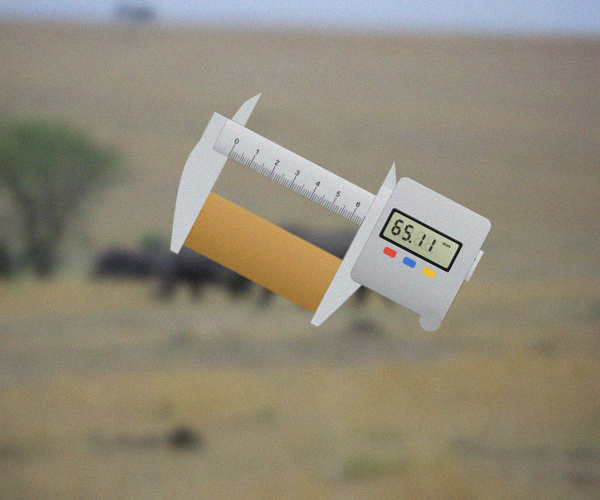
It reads {"value": 65.11, "unit": "mm"}
